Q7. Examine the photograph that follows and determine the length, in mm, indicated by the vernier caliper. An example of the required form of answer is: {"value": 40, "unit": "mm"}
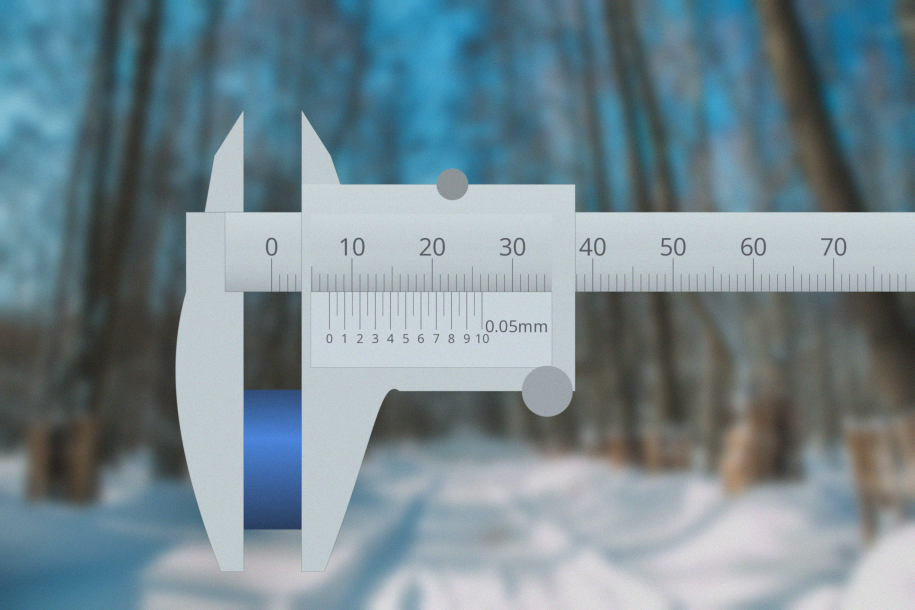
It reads {"value": 7.2, "unit": "mm"}
